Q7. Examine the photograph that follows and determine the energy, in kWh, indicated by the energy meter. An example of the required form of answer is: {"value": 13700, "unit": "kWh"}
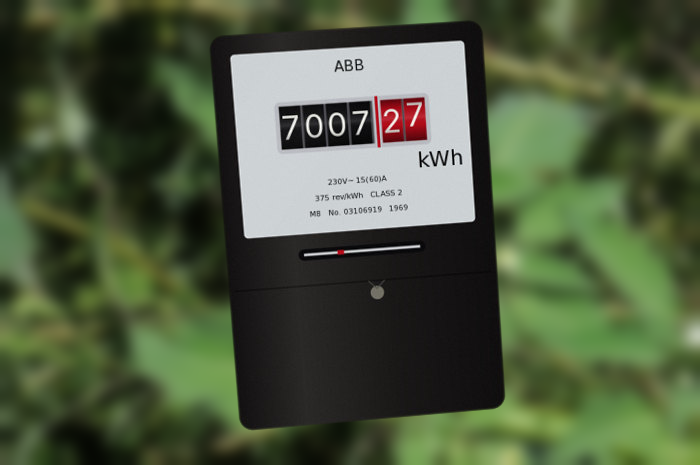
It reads {"value": 7007.27, "unit": "kWh"}
